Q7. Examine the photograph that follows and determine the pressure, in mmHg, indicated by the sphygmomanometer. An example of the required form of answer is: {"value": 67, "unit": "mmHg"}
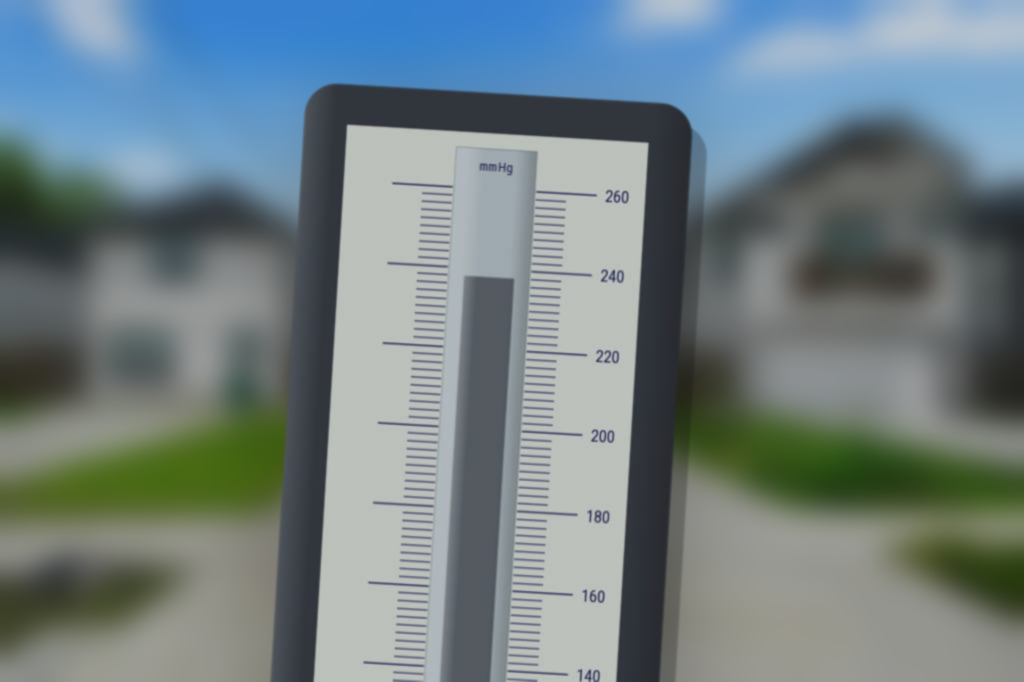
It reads {"value": 238, "unit": "mmHg"}
